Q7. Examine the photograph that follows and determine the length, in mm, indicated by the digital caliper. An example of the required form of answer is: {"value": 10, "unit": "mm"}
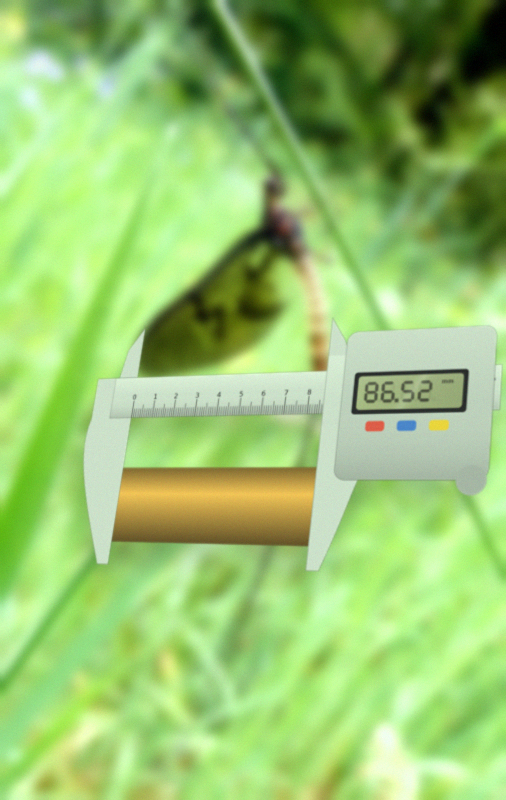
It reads {"value": 86.52, "unit": "mm"}
